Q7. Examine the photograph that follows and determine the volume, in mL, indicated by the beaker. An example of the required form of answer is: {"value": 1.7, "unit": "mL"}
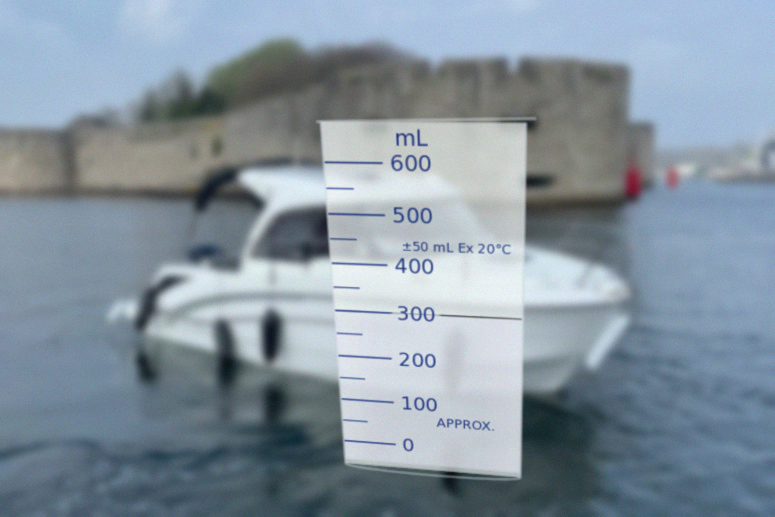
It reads {"value": 300, "unit": "mL"}
